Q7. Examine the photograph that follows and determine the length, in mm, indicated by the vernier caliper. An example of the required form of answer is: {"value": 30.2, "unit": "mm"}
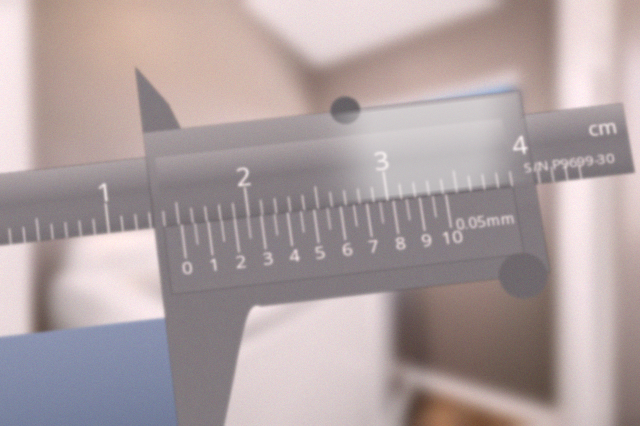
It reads {"value": 15.2, "unit": "mm"}
